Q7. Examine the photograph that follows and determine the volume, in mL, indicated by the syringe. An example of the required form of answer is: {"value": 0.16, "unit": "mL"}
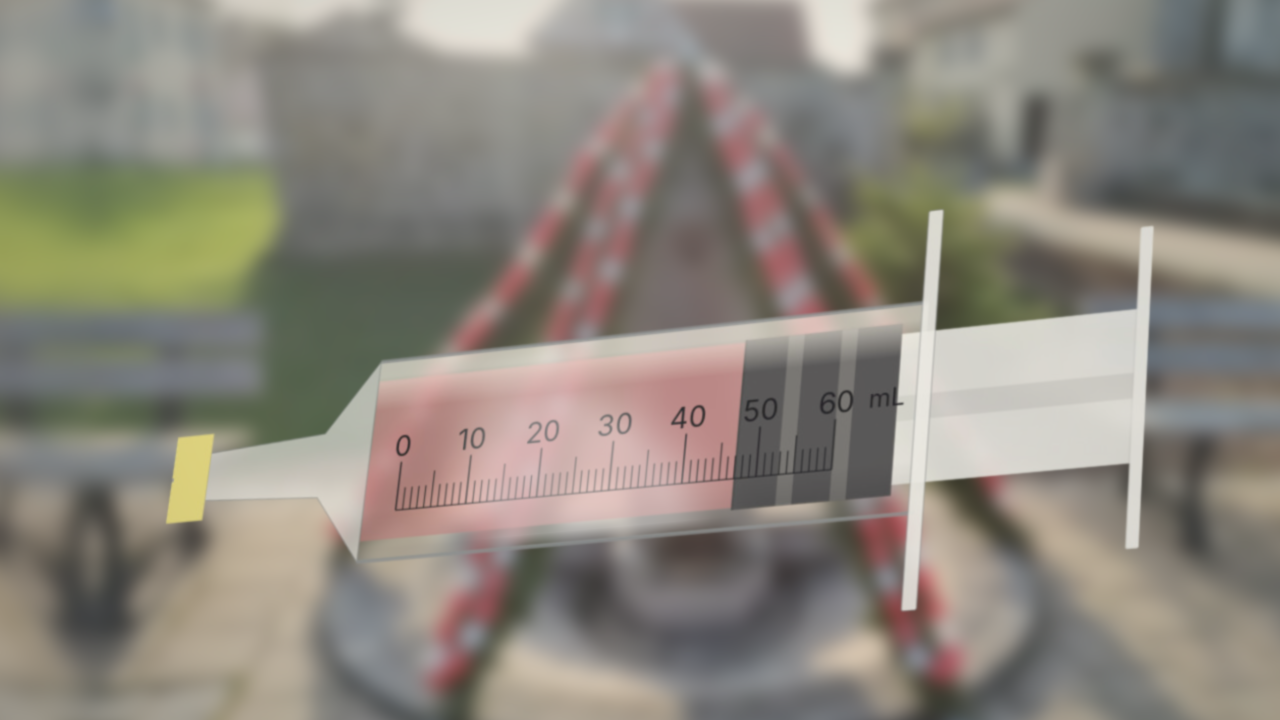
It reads {"value": 47, "unit": "mL"}
